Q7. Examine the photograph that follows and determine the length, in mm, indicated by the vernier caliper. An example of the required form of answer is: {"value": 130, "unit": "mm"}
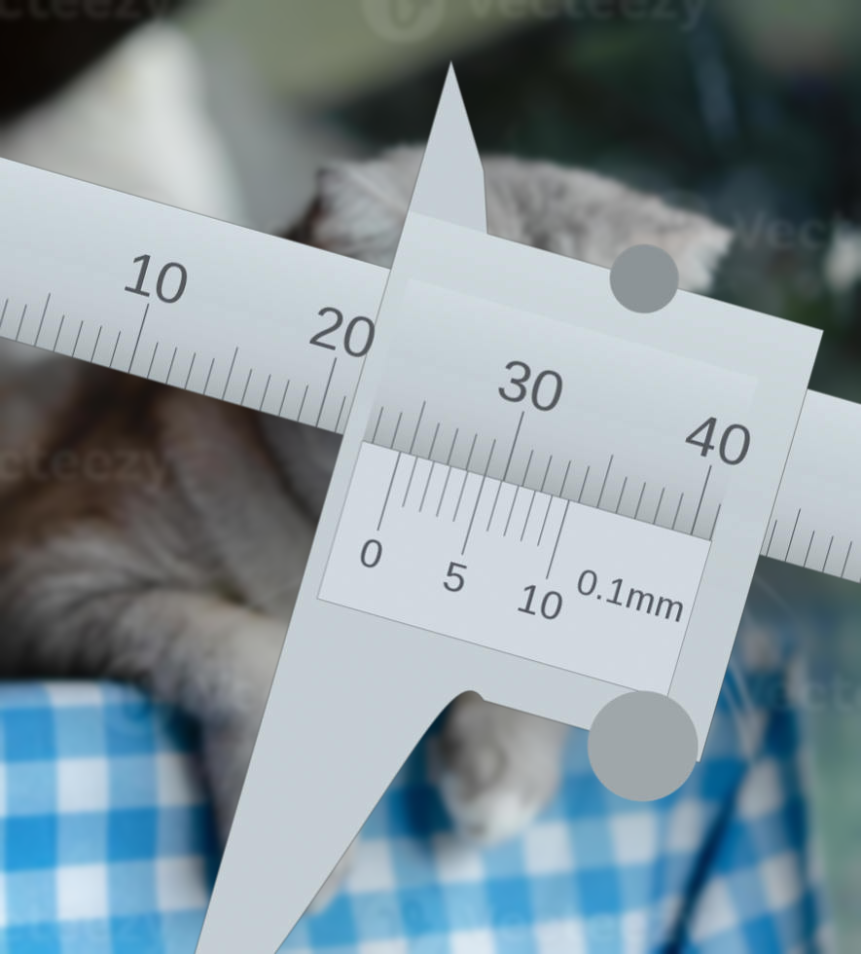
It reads {"value": 24.5, "unit": "mm"}
